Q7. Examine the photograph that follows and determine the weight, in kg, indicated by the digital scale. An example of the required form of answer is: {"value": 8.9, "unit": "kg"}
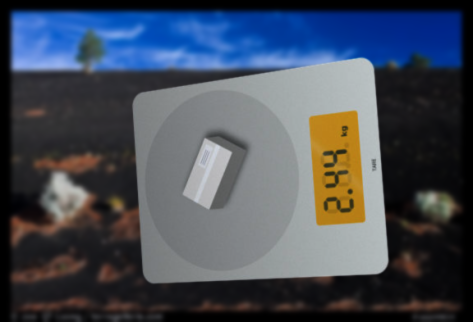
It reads {"value": 2.44, "unit": "kg"}
